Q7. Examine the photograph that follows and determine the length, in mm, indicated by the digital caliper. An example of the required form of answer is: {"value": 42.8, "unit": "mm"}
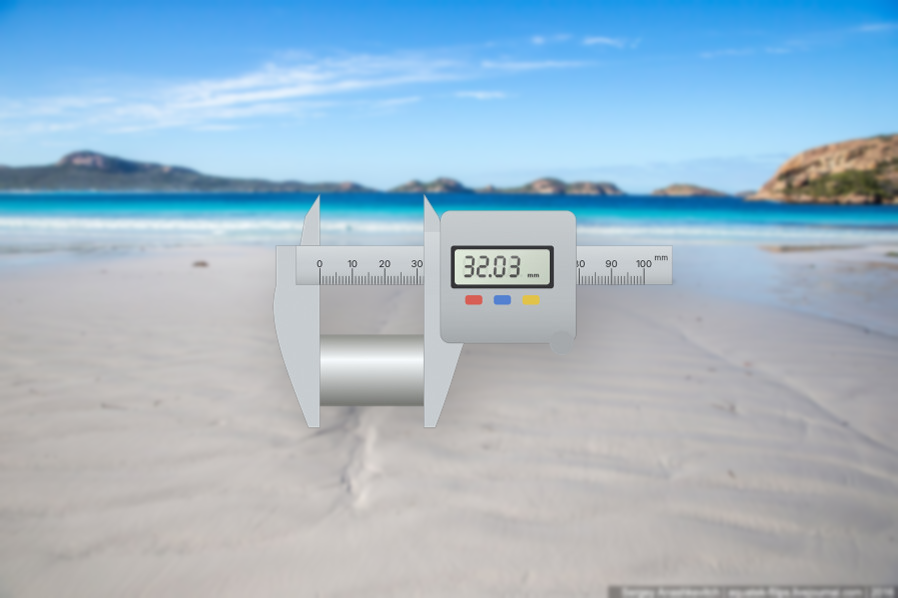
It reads {"value": 32.03, "unit": "mm"}
